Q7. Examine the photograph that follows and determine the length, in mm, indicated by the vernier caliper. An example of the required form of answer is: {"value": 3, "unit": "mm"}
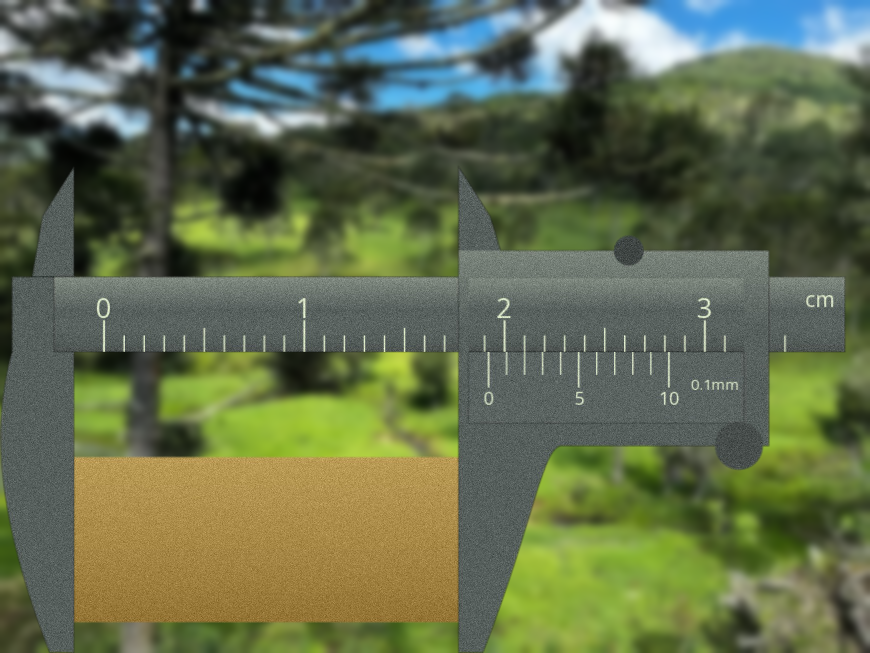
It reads {"value": 19.2, "unit": "mm"}
